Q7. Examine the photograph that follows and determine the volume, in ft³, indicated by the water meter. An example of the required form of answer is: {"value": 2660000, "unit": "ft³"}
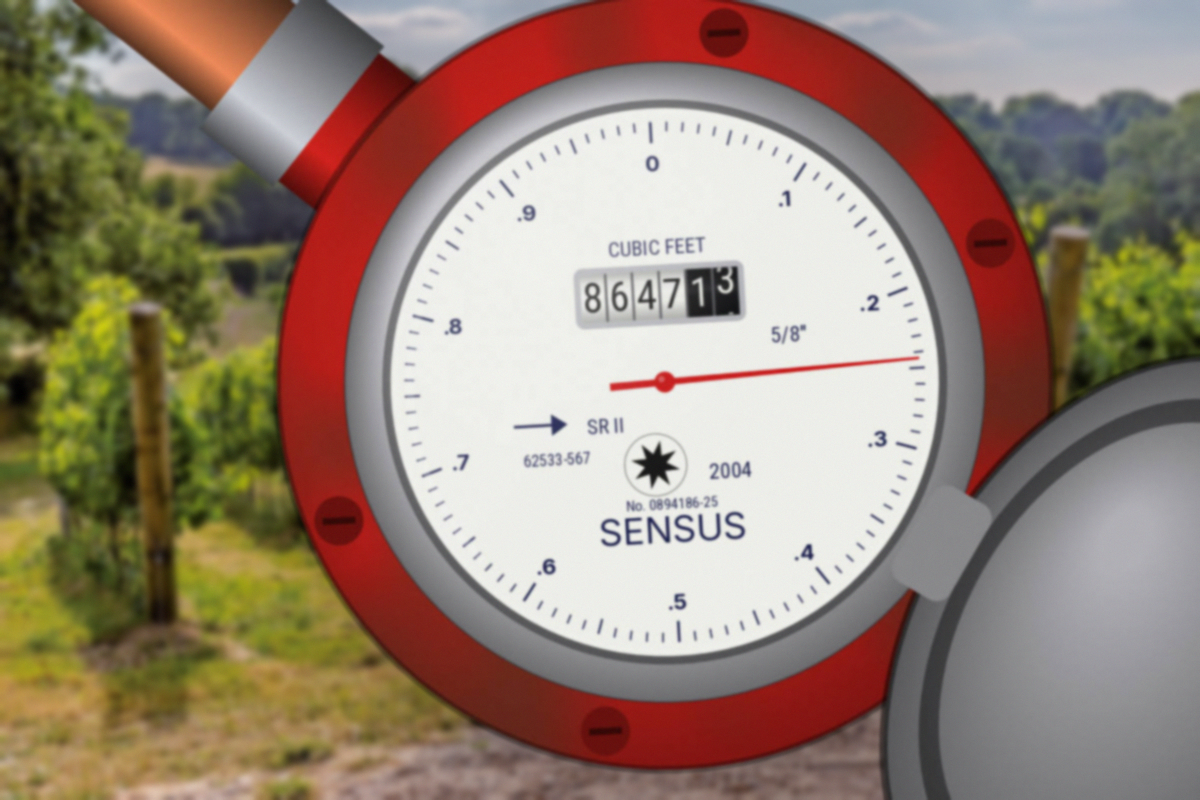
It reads {"value": 864713.24, "unit": "ft³"}
